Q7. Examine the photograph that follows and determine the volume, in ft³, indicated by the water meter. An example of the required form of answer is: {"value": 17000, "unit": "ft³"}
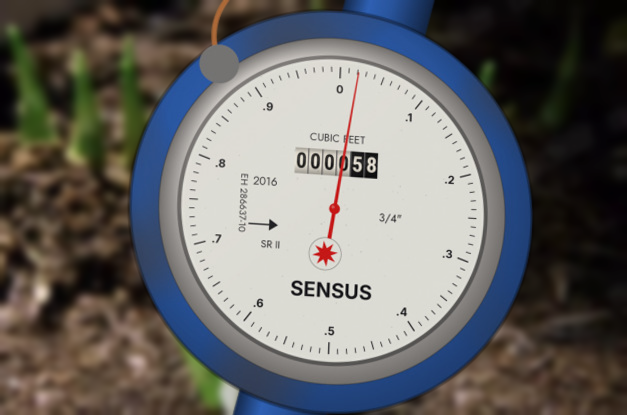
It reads {"value": 58.02, "unit": "ft³"}
